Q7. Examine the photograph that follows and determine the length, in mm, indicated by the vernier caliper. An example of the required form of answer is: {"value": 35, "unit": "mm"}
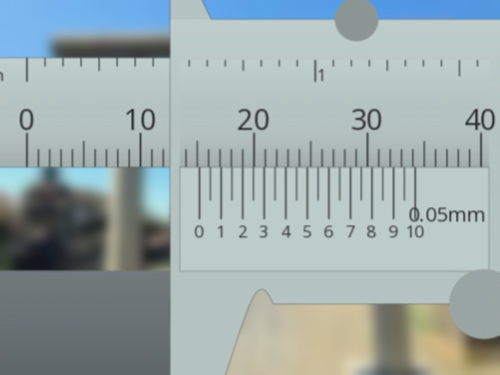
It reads {"value": 15.2, "unit": "mm"}
